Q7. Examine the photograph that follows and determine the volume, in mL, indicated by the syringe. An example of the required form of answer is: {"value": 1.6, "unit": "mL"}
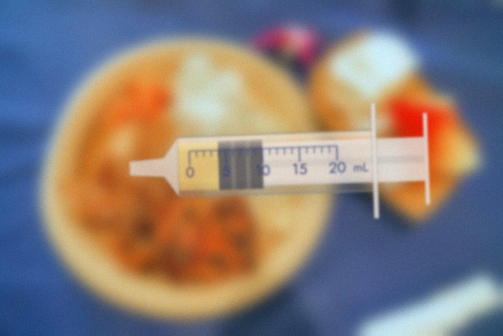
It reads {"value": 4, "unit": "mL"}
